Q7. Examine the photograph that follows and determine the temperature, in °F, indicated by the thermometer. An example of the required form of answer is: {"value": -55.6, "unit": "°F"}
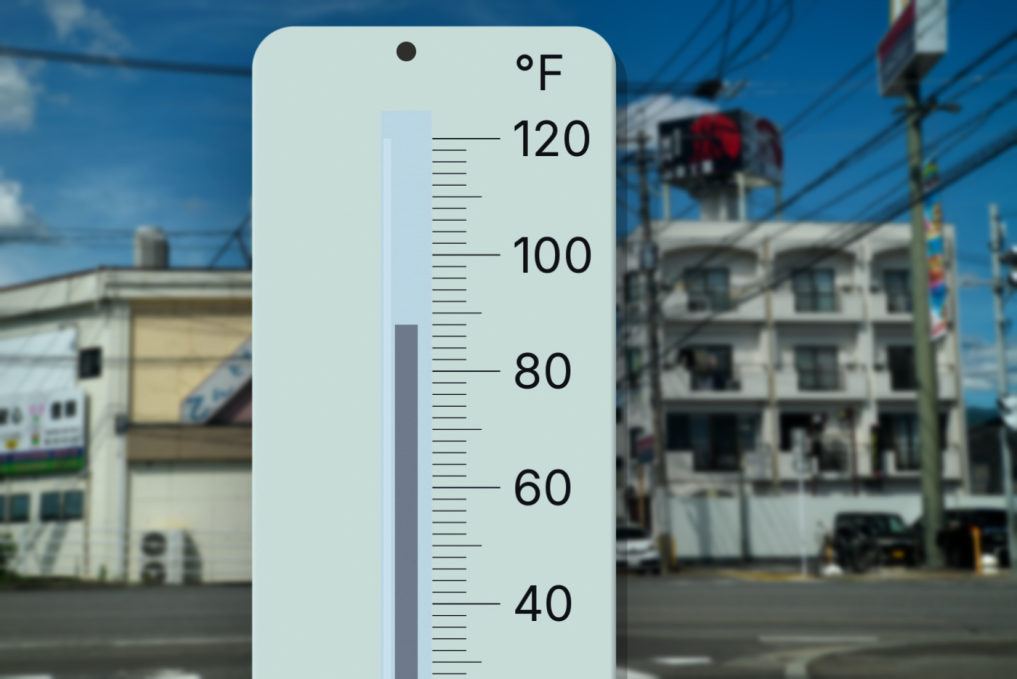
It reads {"value": 88, "unit": "°F"}
